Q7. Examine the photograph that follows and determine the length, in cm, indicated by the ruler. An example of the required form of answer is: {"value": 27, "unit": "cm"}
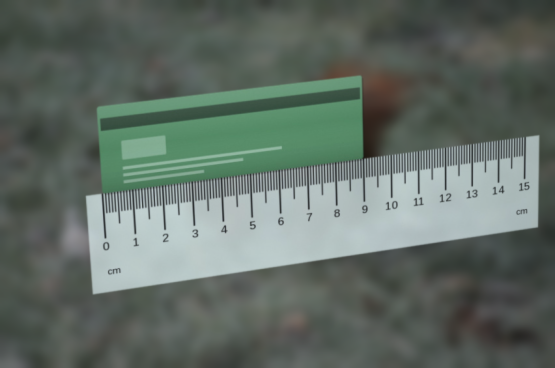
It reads {"value": 9, "unit": "cm"}
